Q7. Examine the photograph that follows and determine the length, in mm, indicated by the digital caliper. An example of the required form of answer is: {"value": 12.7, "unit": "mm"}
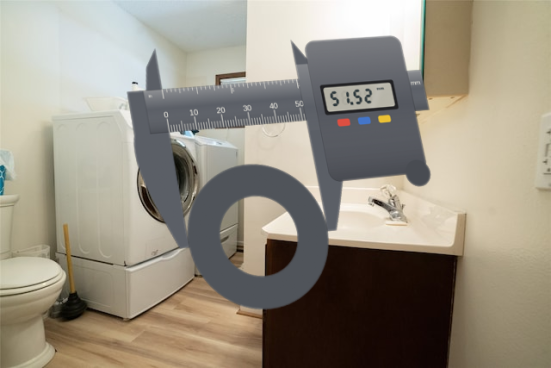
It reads {"value": 51.52, "unit": "mm"}
